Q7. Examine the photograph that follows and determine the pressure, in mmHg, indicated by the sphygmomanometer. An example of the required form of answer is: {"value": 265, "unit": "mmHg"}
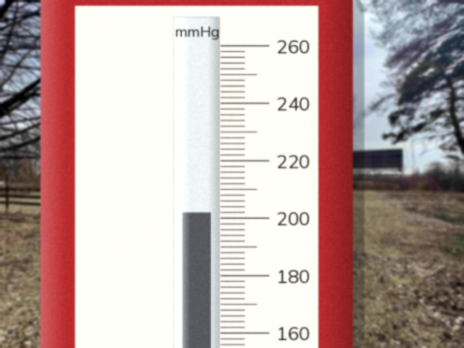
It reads {"value": 202, "unit": "mmHg"}
